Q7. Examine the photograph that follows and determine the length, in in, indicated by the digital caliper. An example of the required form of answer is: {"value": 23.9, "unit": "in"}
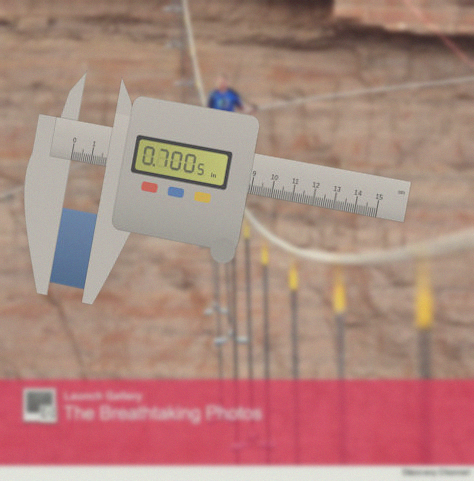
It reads {"value": 0.7005, "unit": "in"}
